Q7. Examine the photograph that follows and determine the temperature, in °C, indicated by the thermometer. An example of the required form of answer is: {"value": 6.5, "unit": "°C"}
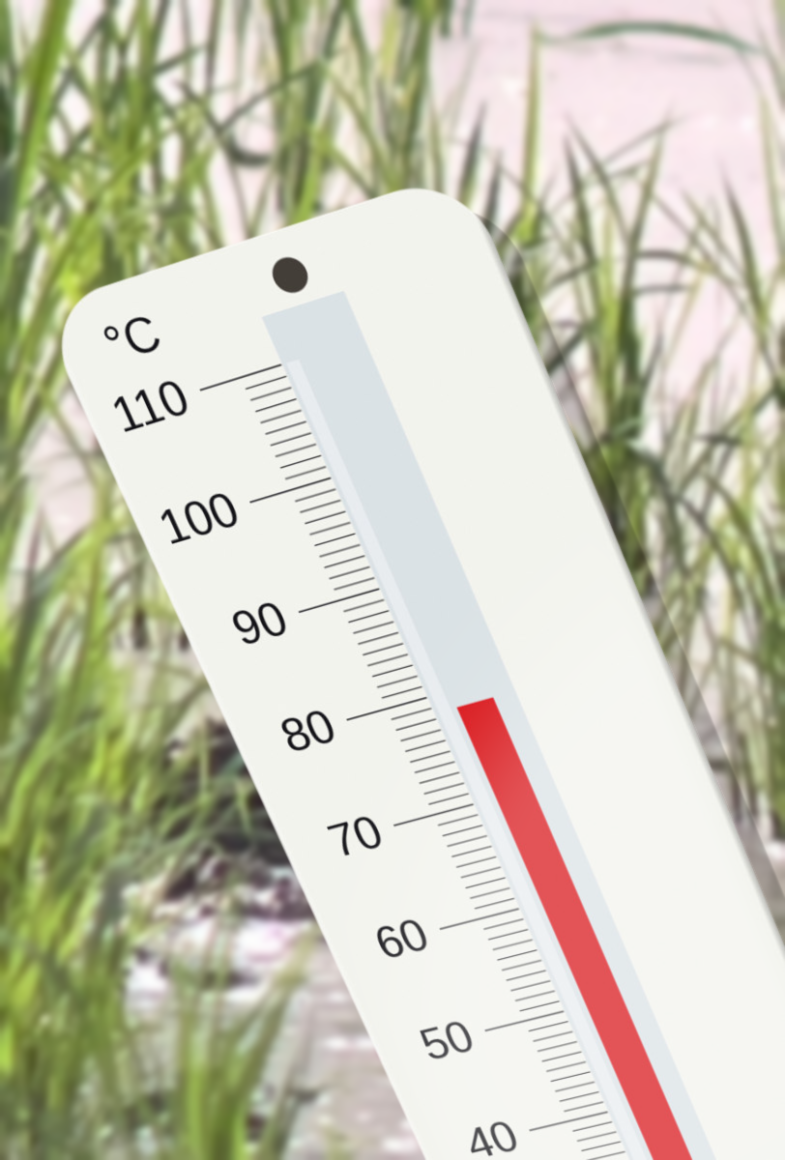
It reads {"value": 78.5, "unit": "°C"}
